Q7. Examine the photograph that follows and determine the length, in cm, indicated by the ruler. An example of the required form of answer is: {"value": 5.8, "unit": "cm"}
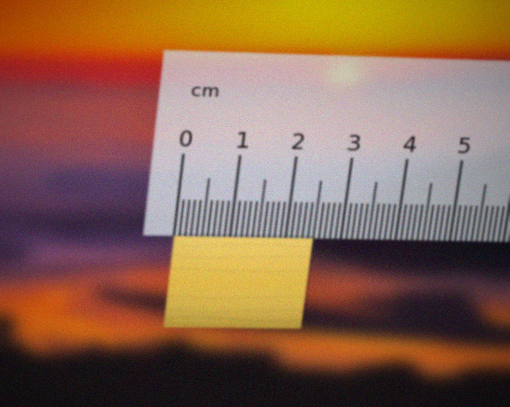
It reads {"value": 2.5, "unit": "cm"}
